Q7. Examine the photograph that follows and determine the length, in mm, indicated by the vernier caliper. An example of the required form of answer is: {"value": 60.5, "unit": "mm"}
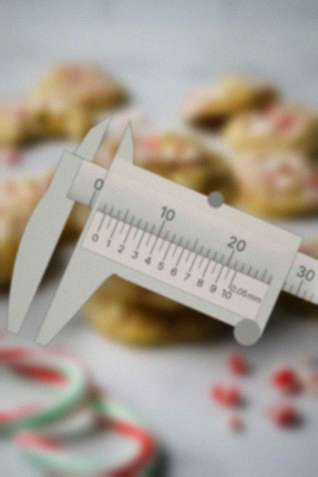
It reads {"value": 2.4, "unit": "mm"}
